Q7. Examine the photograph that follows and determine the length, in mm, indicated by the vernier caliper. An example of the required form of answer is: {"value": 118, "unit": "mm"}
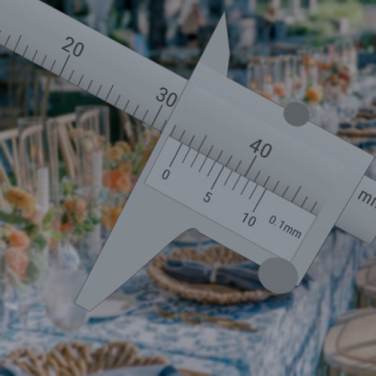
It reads {"value": 33.3, "unit": "mm"}
